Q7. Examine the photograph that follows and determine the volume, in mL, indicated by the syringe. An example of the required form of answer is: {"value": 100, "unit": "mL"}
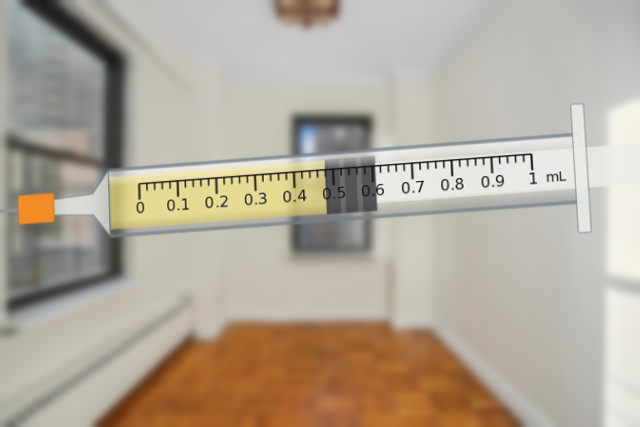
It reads {"value": 0.48, "unit": "mL"}
